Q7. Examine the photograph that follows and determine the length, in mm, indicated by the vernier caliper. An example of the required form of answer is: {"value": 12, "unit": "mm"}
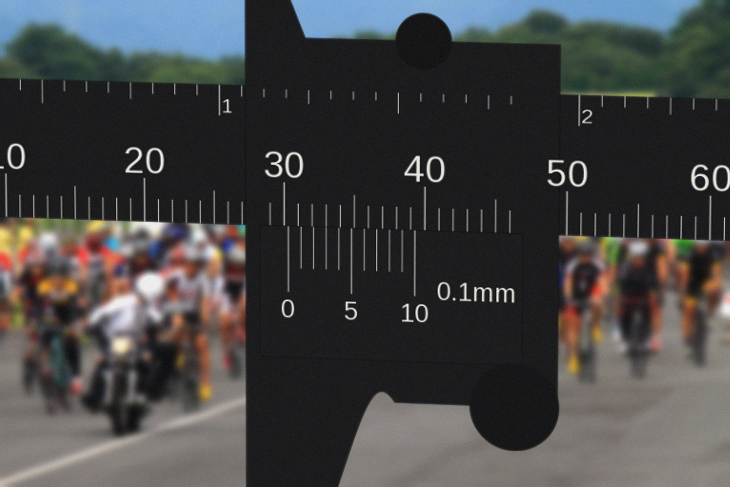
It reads {"value": 30.3, "unit": "mm"}
